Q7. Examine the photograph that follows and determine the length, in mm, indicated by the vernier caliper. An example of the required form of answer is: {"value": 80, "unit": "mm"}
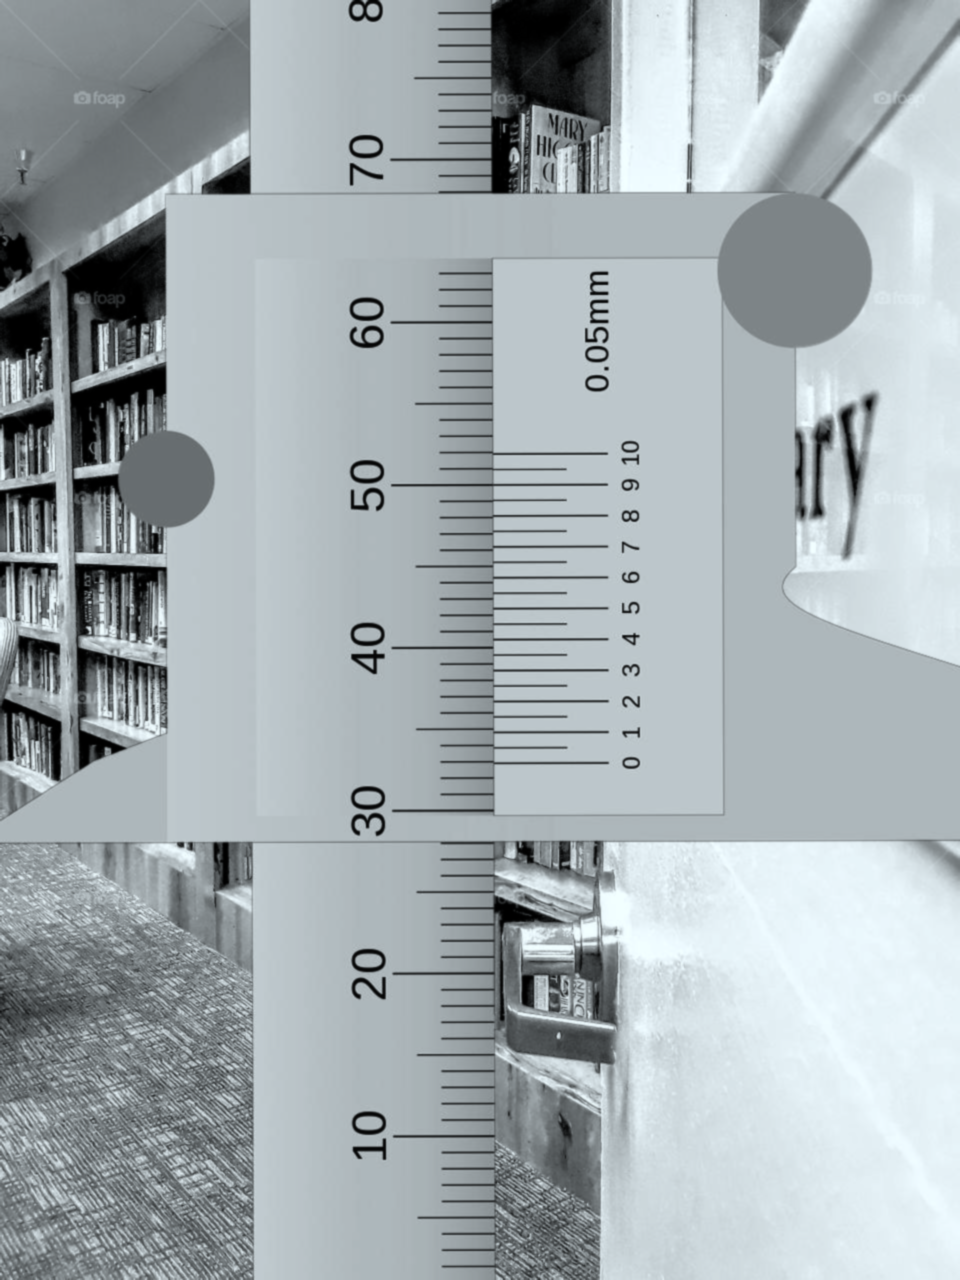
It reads {"value": 32.9, "unit": "mm"}
